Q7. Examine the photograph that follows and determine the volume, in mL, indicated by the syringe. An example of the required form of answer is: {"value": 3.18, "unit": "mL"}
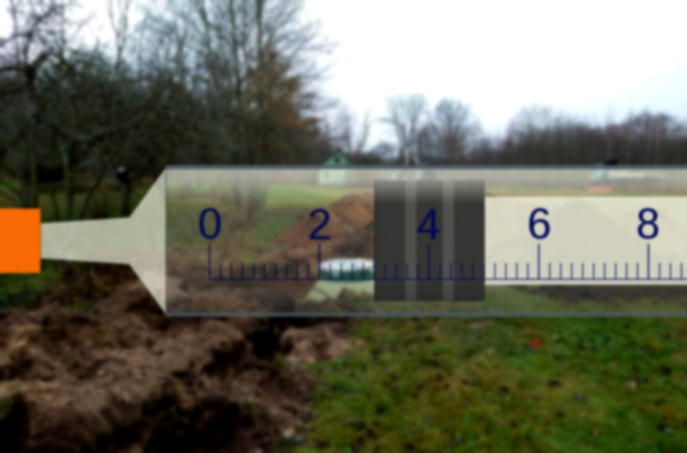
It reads {"value": 3, "unit": "mL"}
